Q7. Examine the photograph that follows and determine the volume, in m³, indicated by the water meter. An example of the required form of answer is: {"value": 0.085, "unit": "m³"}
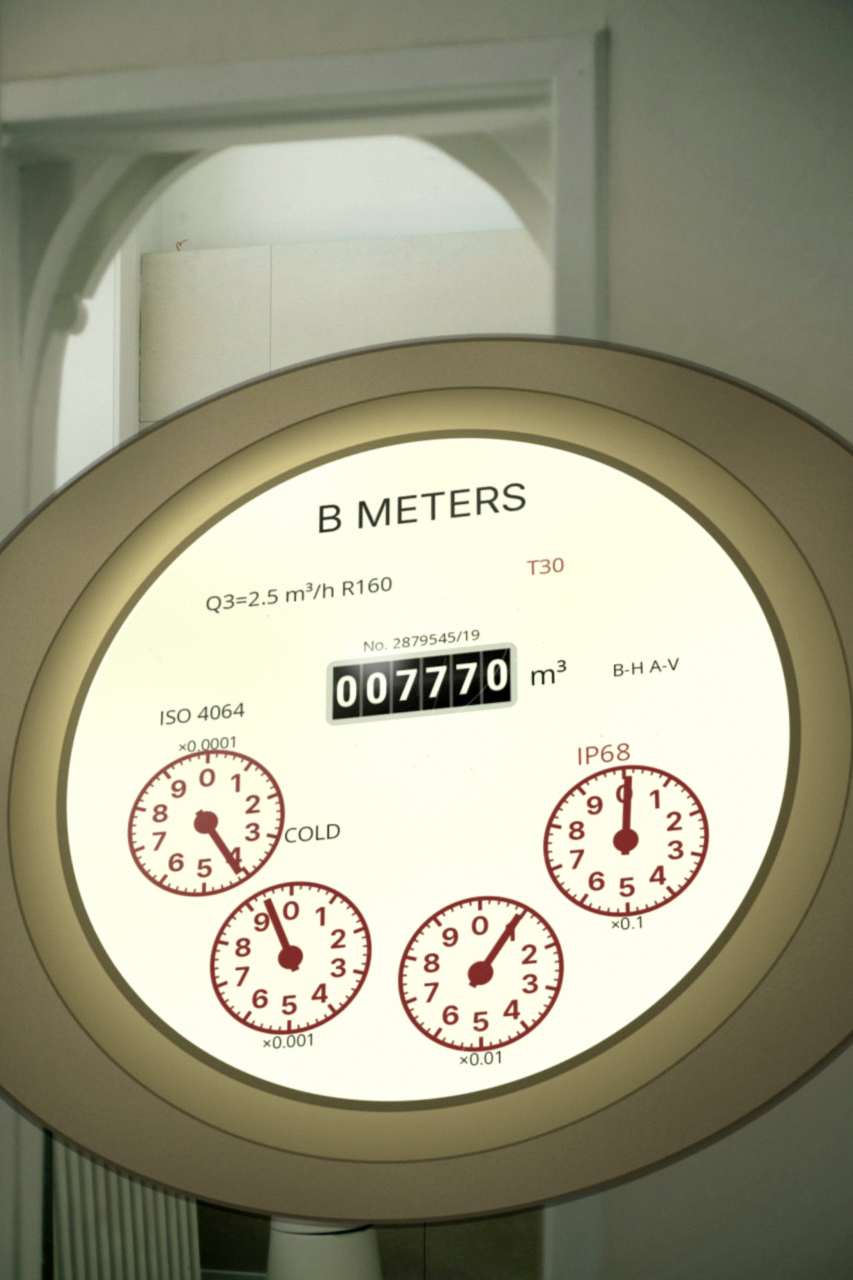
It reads {"value": 7770.0094, "unit": "m³"}
